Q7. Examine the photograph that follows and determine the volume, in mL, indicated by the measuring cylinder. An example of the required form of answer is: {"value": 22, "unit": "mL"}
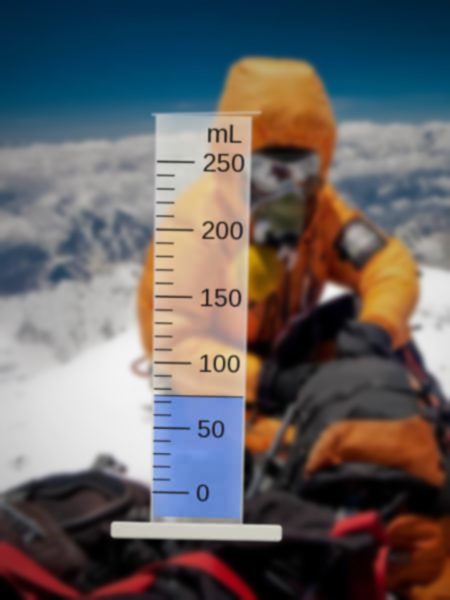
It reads {"value": 75, "unit": "mL"}
